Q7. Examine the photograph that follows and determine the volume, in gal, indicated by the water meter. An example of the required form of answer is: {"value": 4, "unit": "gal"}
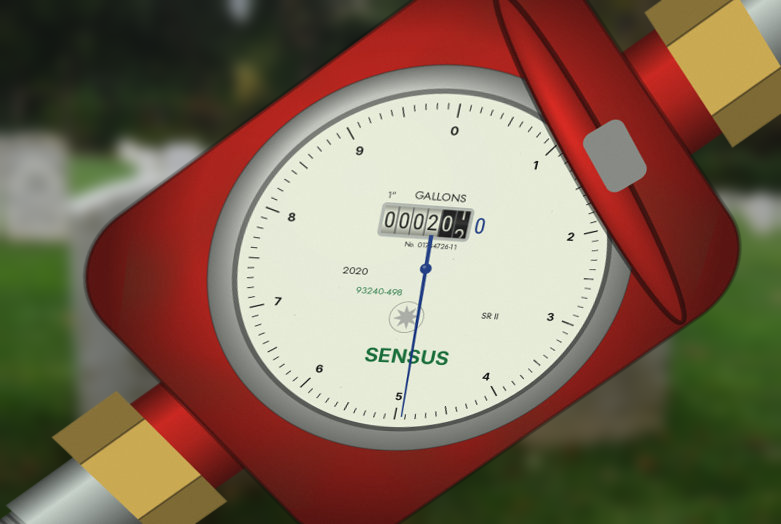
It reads {"value": 2014.9, "unit": "gal"}
